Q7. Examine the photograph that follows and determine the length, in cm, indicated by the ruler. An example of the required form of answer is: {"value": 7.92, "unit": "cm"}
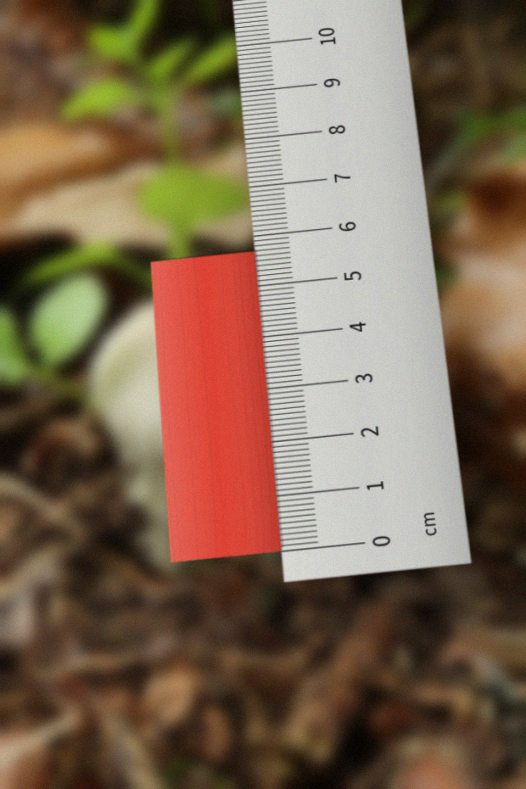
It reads {"value": 5.7, "unit": "cm"}
